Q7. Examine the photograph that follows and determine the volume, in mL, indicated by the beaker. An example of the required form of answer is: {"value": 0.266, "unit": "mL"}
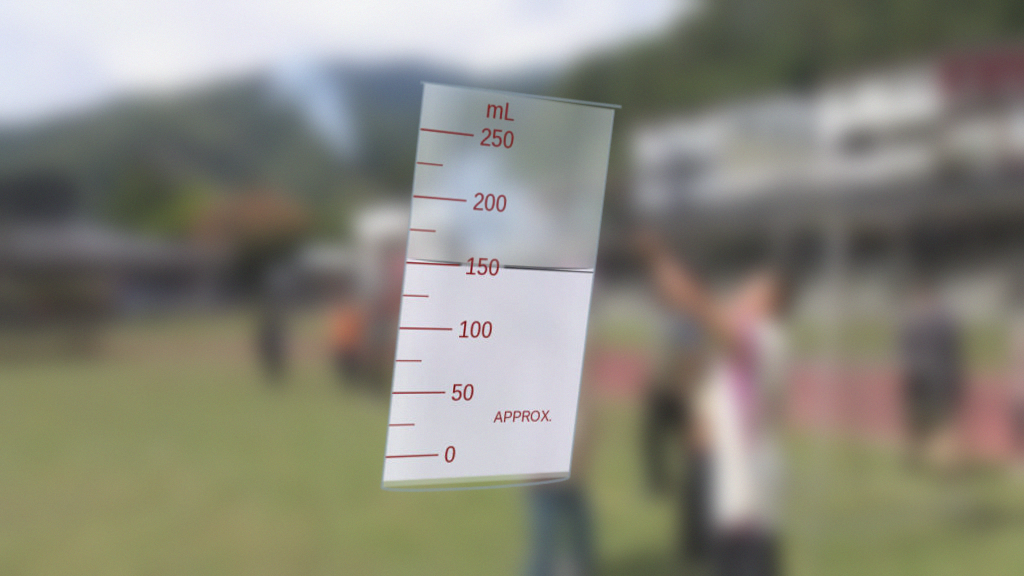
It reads {"value": 150, "unit": "mL"}
